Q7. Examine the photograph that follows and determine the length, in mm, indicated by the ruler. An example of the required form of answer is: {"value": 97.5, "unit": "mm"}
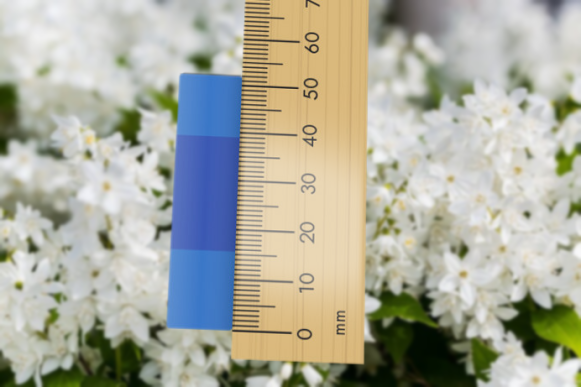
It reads {"value": 52, "unit": "mm"}
